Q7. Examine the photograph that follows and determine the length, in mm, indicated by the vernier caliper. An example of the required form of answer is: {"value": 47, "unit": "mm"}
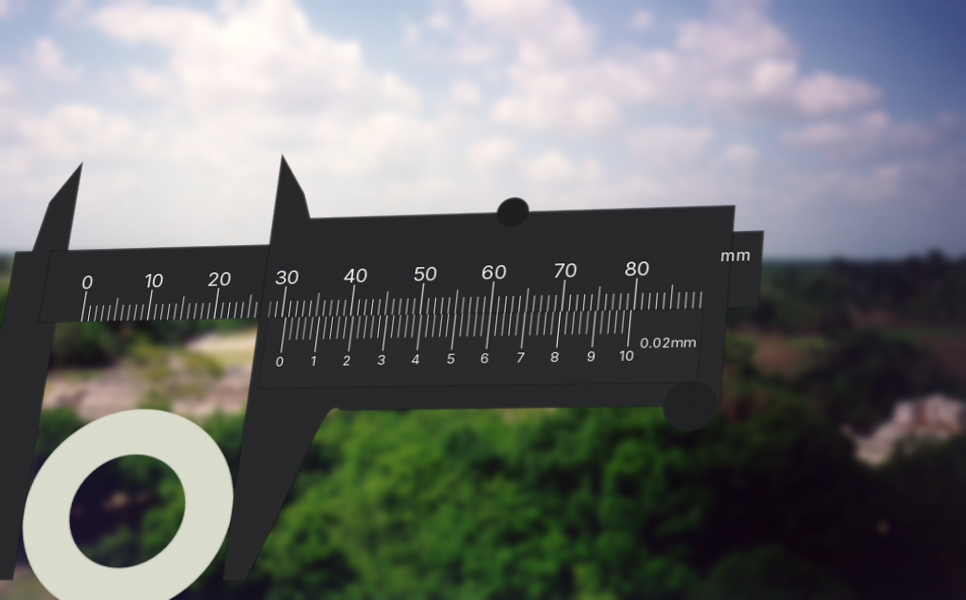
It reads {"value": 30.6, "unit": "mm"}
